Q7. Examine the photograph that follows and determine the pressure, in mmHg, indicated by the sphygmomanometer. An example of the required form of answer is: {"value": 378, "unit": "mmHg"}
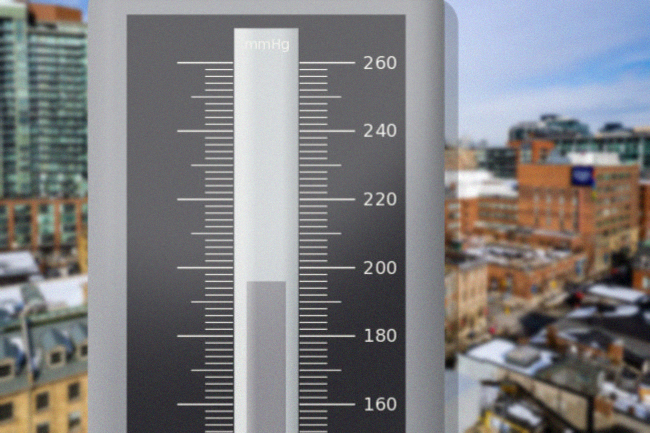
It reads {"value": 196, "unit": "mmHg"}
